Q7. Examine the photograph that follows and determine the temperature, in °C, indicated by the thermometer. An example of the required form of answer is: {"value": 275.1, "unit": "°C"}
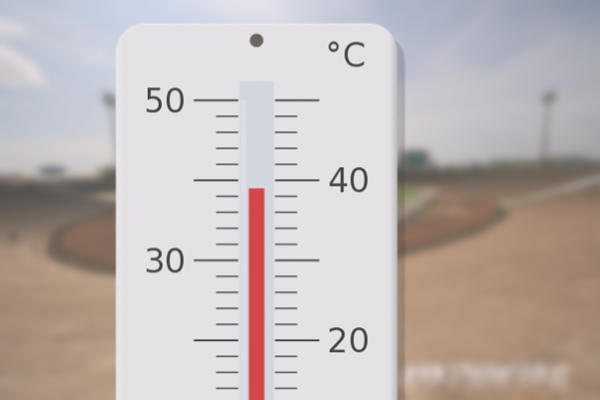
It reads {"value": 39, "unit": "°C"}
